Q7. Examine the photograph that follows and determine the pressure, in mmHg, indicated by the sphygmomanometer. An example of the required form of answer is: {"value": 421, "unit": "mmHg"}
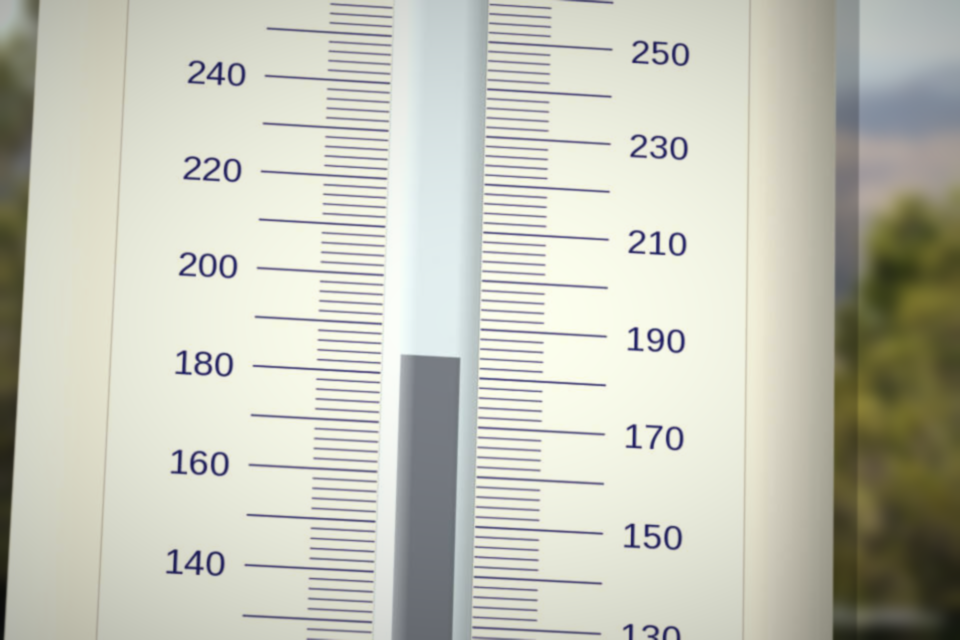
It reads {"value": 184, "unit": "mmHg"}
